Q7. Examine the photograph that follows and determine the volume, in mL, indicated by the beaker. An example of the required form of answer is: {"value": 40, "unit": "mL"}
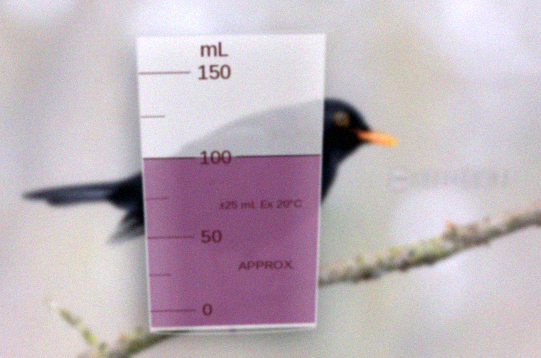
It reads {"value": 100, "unit": "mL"}
